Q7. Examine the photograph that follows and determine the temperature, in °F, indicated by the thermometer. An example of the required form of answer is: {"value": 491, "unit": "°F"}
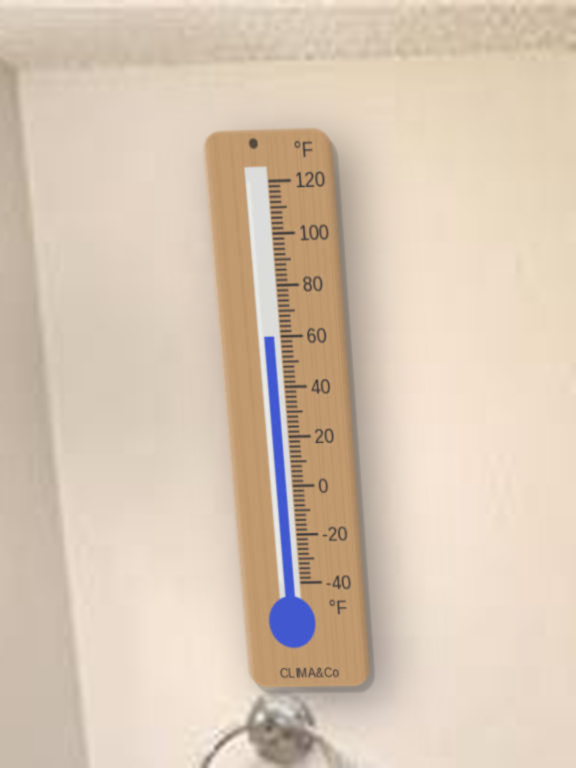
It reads {"value": 60, "unit": "°F"}
